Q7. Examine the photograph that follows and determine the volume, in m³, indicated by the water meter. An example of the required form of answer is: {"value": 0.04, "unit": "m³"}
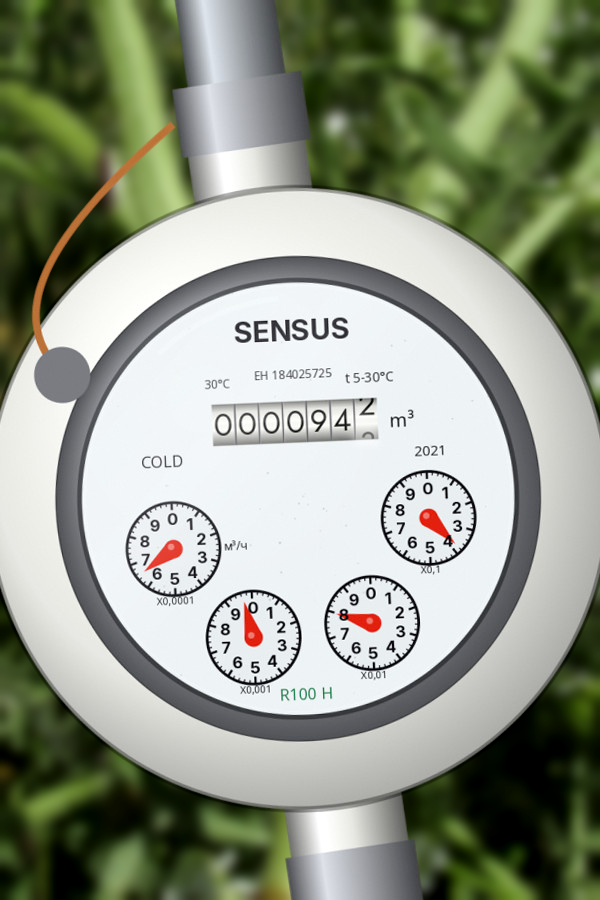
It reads {"value": 942.3796, "unit": "m³"}
